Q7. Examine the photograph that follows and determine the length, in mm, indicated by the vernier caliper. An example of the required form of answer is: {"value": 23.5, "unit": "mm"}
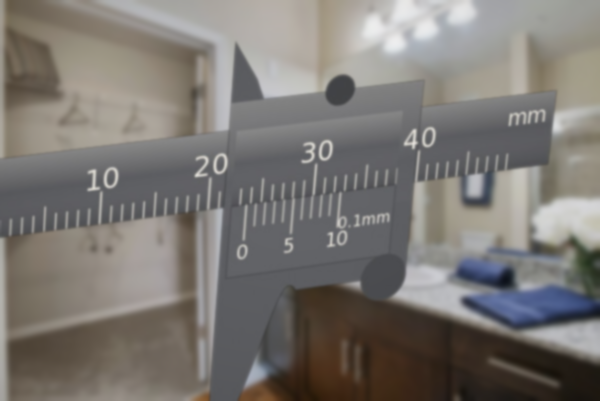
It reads {"value": 23.6, "unit": "mm"}
